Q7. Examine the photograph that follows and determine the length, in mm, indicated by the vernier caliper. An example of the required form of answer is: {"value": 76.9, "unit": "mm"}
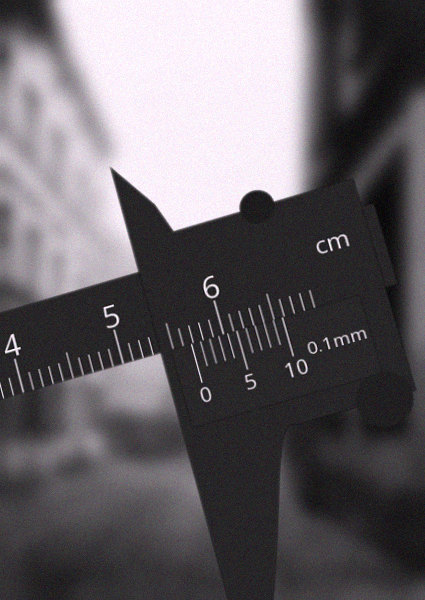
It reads {"value": 56.8, "unit": "mm"}
